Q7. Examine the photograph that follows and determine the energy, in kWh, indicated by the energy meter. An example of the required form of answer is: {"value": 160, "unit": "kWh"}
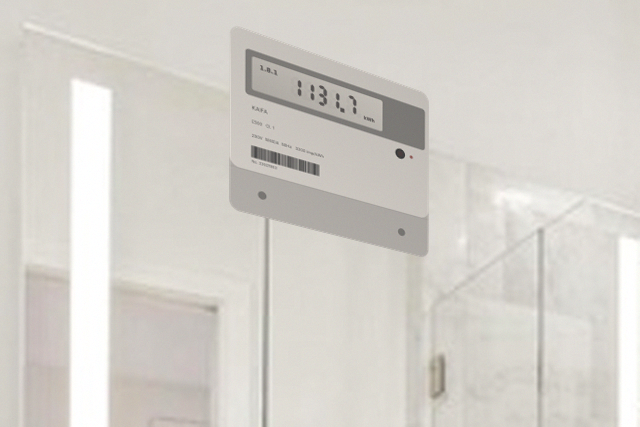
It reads {"value": 1131.7, "unit": "kWh"}
